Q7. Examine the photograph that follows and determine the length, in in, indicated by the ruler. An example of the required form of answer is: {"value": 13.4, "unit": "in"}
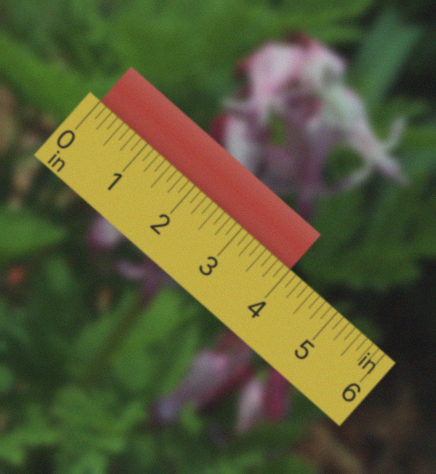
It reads {"value": 4, "unit": "in"}
